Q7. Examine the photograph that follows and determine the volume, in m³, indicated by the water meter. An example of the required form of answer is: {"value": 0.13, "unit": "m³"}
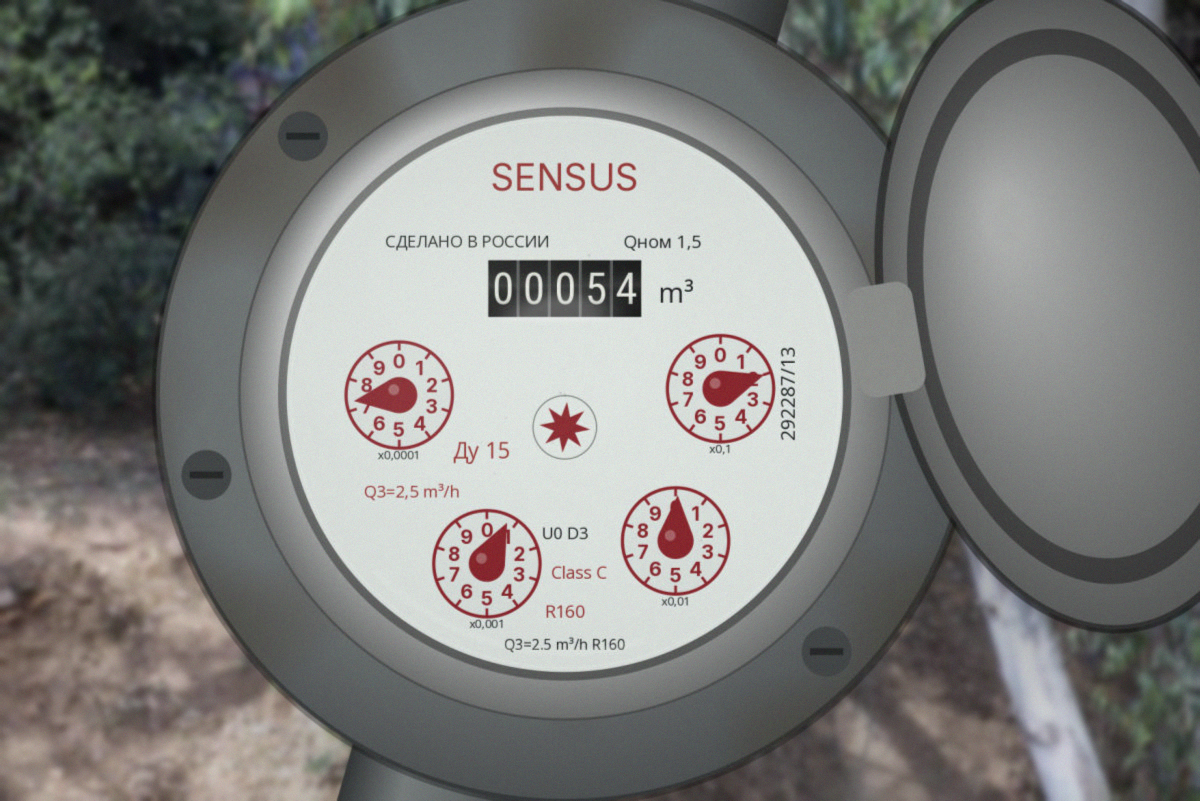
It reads {"value": 54.2007, "unit": "m³"}
